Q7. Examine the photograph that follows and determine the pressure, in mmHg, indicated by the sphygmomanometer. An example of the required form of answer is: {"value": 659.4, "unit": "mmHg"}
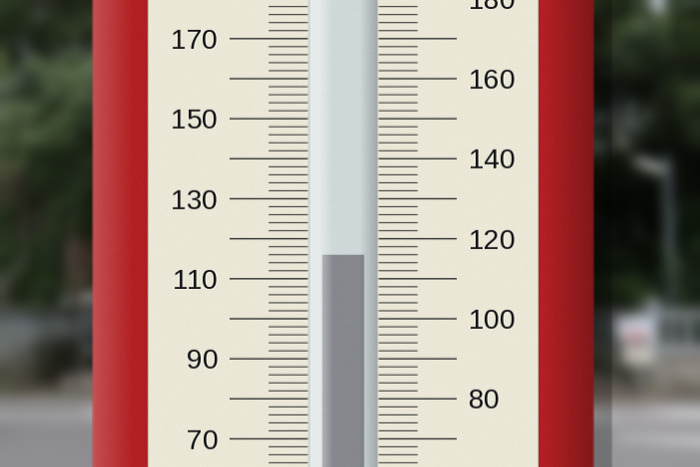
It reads {"value": 116, "unit": "mmHg"}
